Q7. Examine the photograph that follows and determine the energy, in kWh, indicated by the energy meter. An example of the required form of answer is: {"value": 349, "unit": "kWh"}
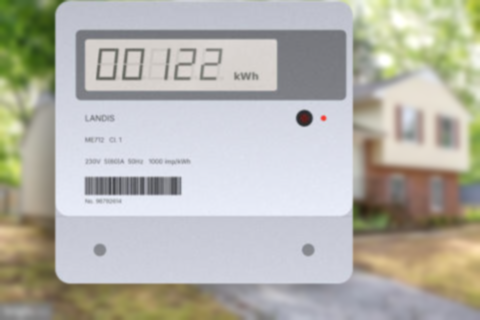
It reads {"value": 122, "unit": "kWh"}
